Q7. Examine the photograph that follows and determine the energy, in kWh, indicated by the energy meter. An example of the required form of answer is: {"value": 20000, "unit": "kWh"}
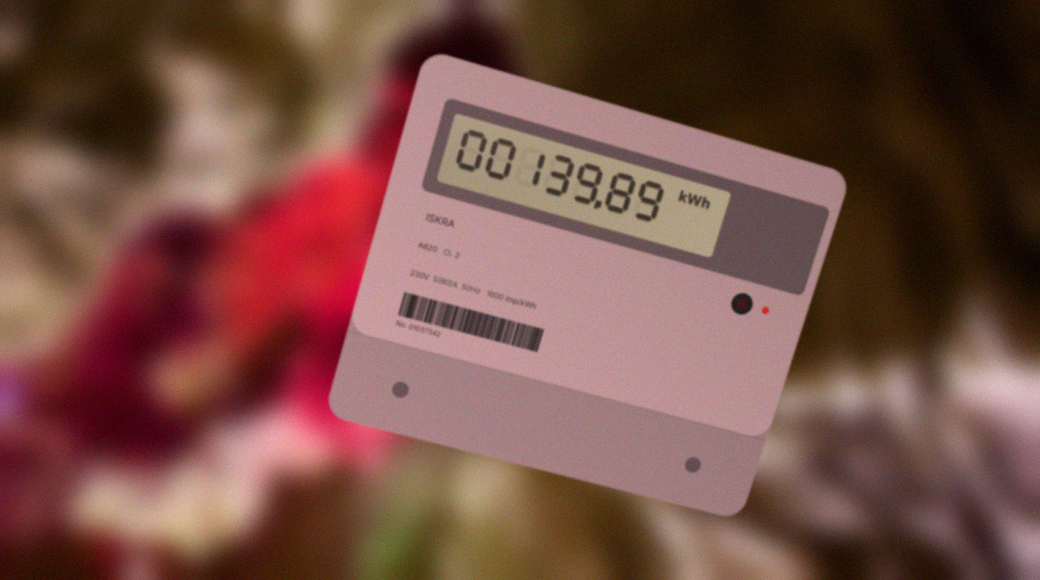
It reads {"value": 139.89, "unit": "kWh"}
